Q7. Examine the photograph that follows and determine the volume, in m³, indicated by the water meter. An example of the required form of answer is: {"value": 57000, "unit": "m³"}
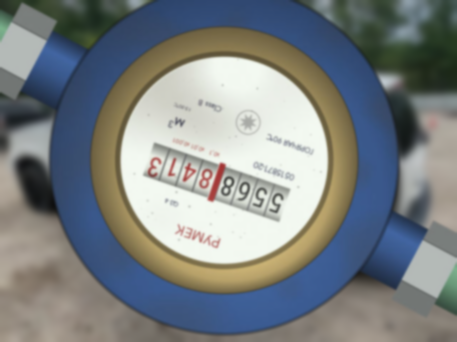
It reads {"value": 5568.8413, "unit": "m³"}
